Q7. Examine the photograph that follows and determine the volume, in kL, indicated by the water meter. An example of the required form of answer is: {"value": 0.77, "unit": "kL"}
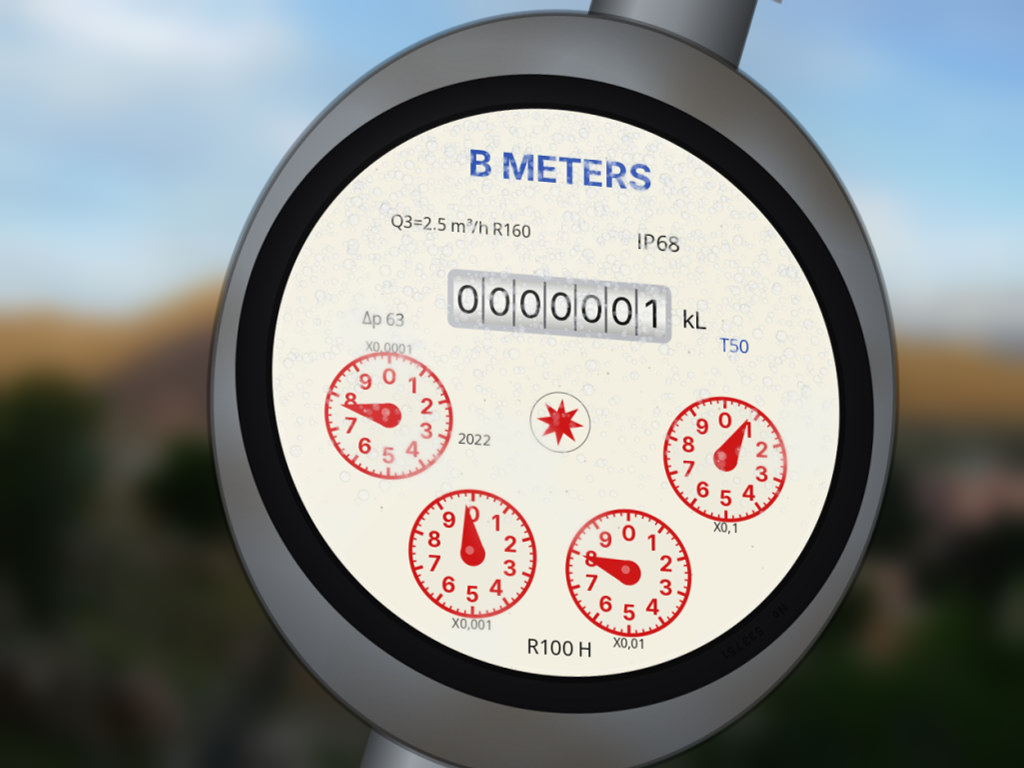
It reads {"value": 1.0797, "unit": "kL"}
